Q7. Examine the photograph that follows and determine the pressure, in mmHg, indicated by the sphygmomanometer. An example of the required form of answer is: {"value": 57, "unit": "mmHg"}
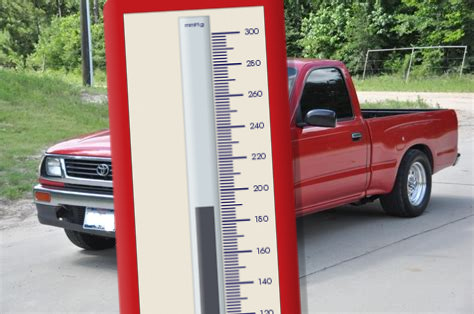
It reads {"value": 190, "unit": "mmHg"}
